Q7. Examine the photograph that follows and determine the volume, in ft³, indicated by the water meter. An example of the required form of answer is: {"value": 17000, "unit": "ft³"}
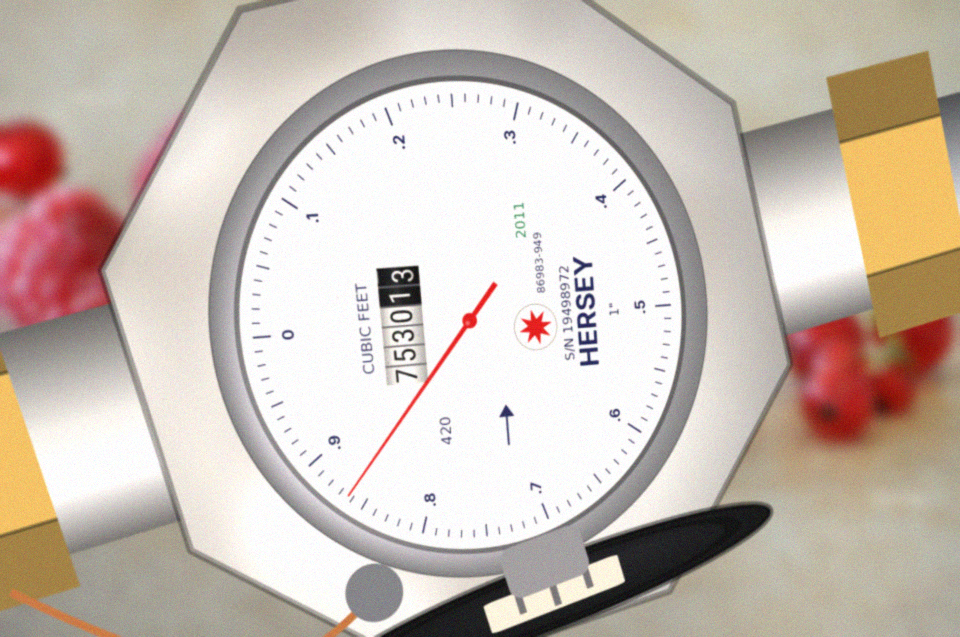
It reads {"value": 753012.86, "unit": "ft³"}
